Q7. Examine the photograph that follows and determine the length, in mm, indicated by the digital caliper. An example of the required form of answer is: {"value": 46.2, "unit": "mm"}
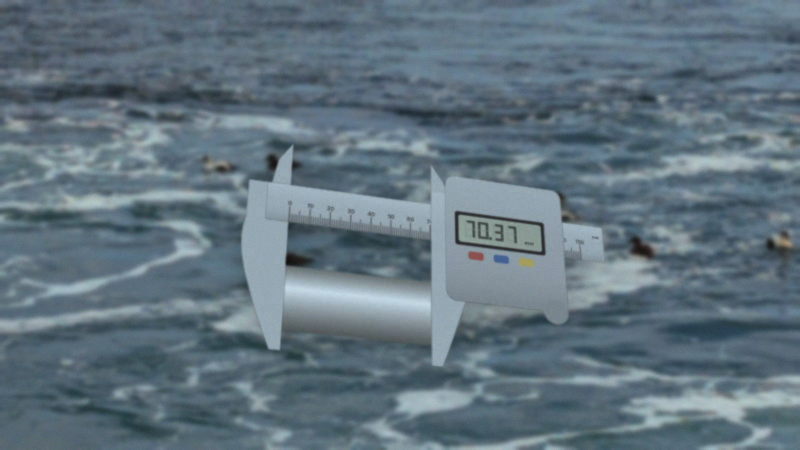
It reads {"value": 70.37, "unit": "mm"}
